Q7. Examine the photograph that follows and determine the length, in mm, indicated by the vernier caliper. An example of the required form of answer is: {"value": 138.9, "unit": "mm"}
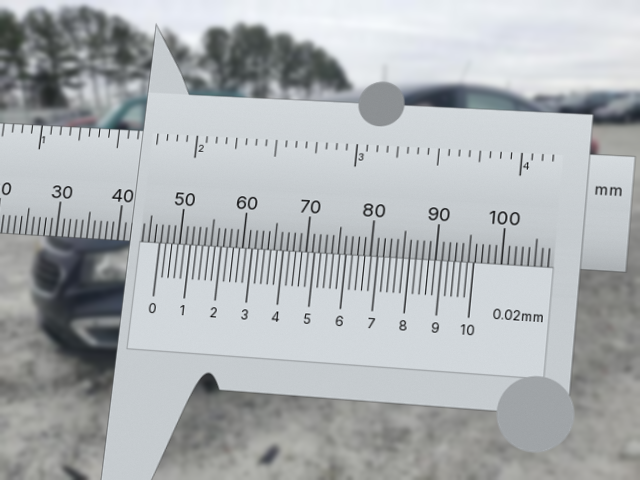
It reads {"value": 46.8, "unit": "mm"}
